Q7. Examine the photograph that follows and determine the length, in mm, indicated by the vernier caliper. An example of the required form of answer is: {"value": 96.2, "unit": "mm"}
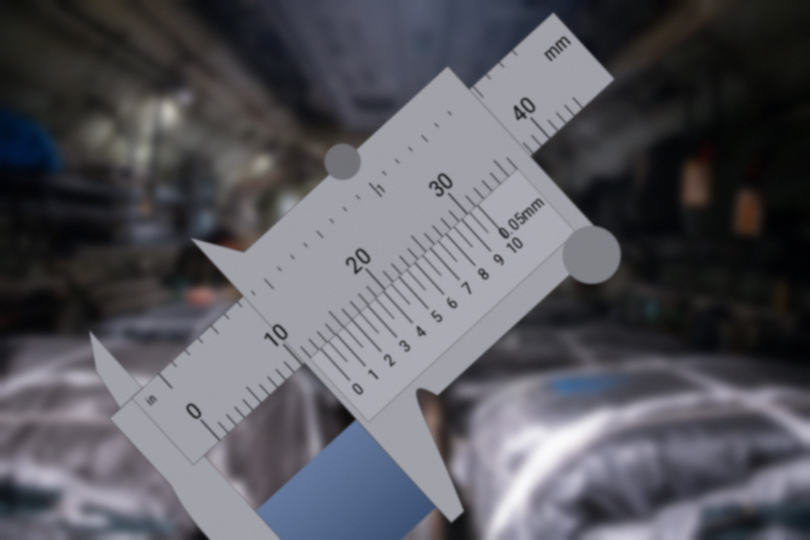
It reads {"value": 12.2, "unit": "mm"}
